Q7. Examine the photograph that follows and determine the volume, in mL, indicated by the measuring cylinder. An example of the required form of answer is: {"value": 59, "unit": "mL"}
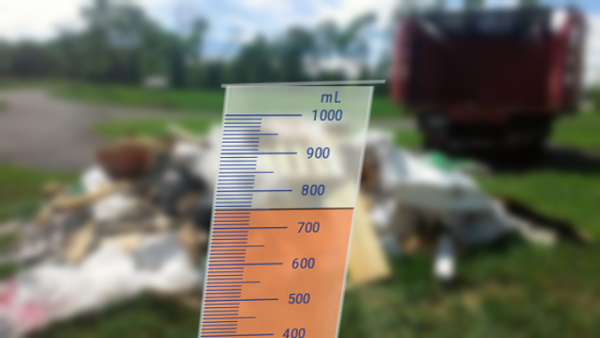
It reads {"value": 750, "unit": "mL"}
